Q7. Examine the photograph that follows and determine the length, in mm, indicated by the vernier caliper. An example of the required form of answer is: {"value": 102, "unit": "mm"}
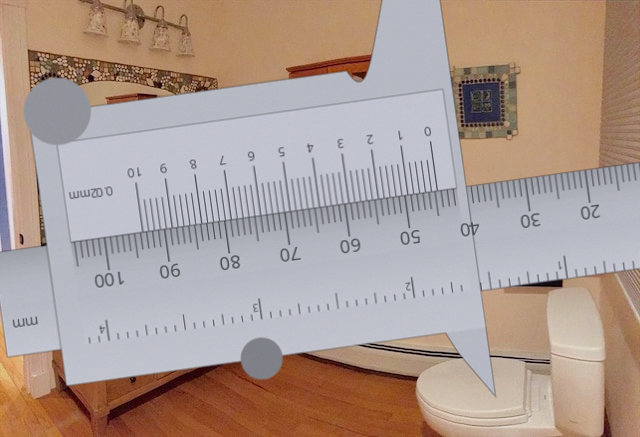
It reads {"value": 44.6, "unit": "mm"}
